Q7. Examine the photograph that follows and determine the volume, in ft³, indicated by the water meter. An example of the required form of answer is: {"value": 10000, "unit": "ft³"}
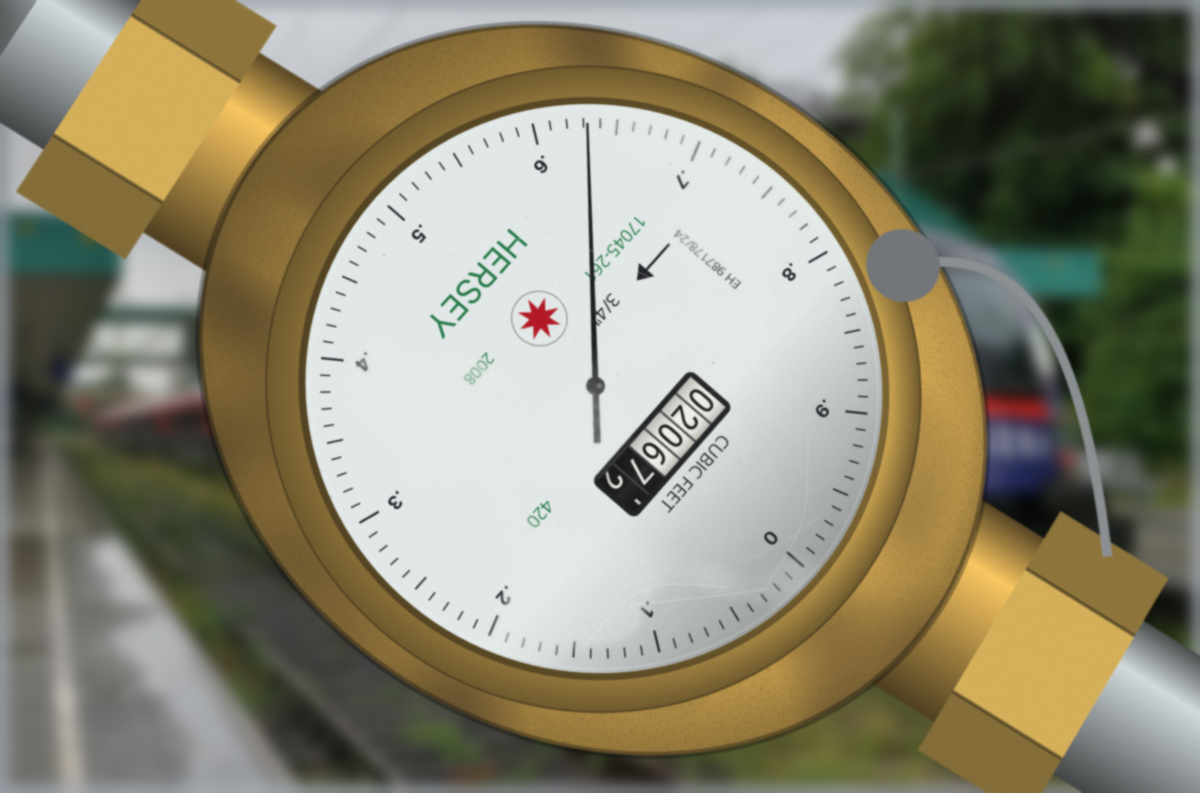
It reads {"value": 20671.63, "unit": "ft³"}
